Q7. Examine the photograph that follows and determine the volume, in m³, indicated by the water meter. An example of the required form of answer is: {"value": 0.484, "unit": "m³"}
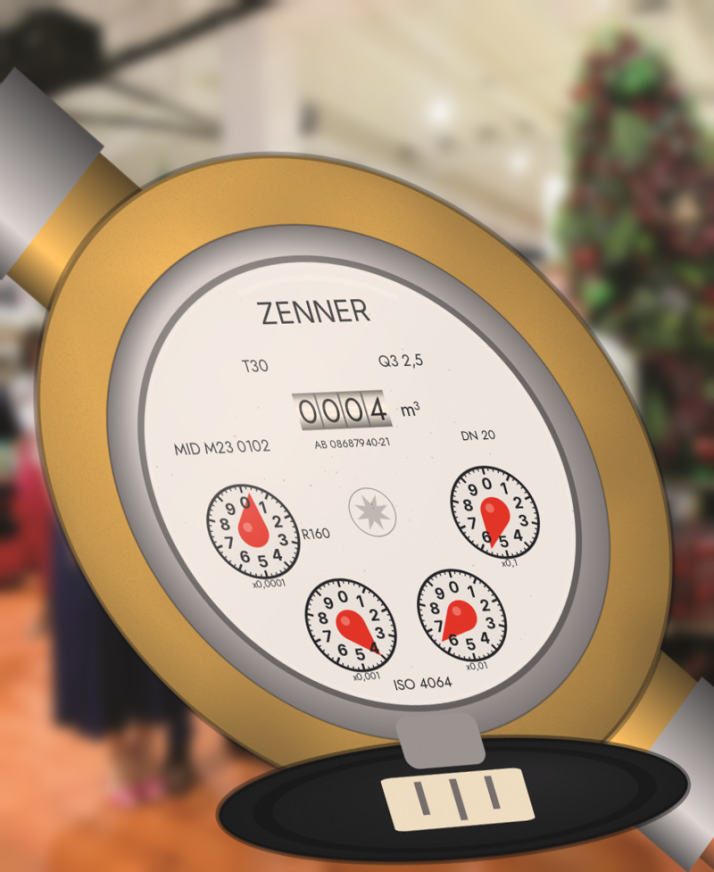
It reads {"value": 4.5640, "unit": "m³"}
